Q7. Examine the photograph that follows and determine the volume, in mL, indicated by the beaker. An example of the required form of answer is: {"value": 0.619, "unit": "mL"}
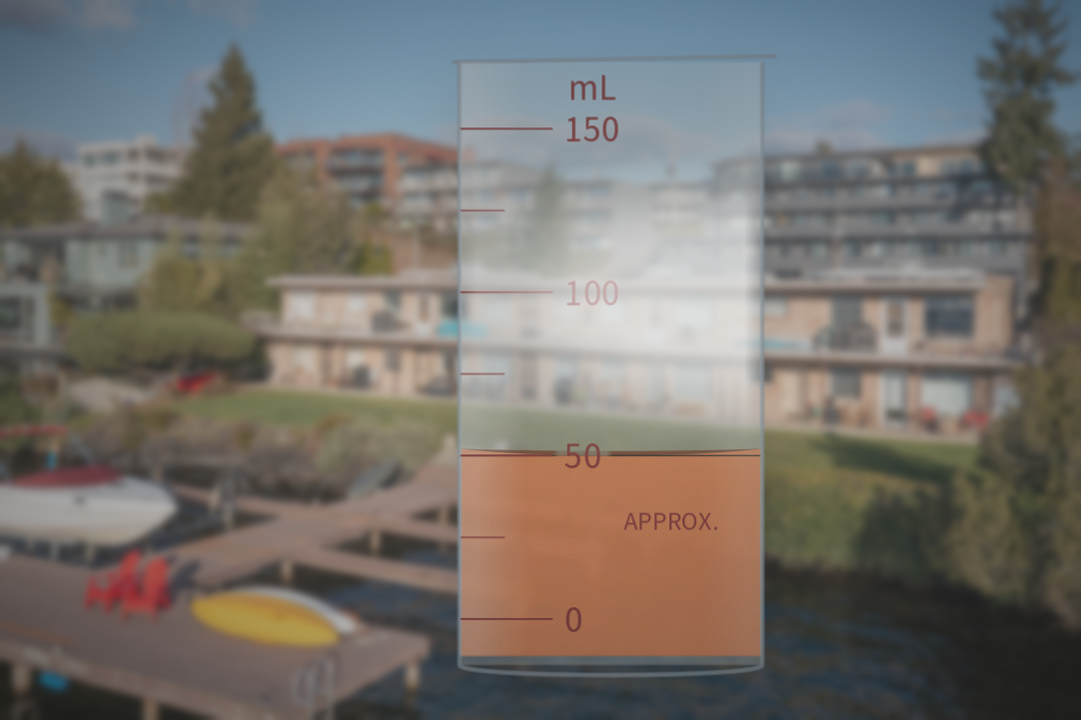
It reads {"value": 50, "unit": "mL"}
